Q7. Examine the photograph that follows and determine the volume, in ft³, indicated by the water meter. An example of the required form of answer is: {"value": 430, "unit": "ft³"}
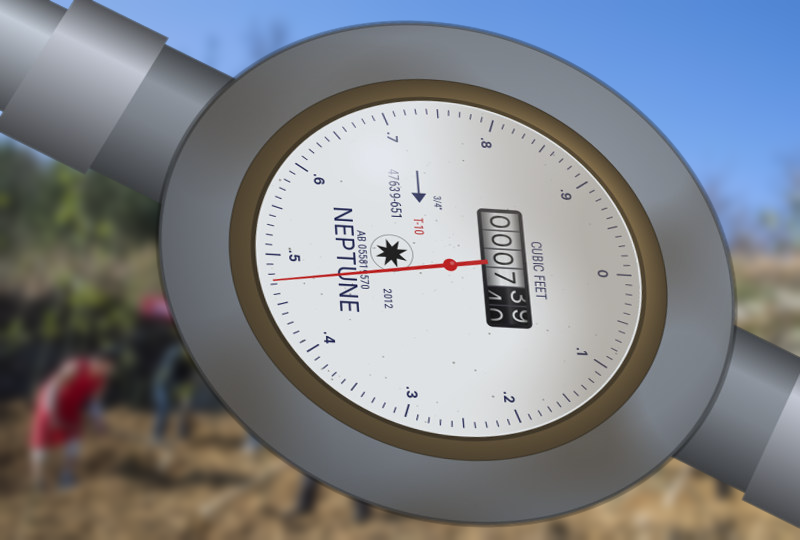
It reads {"value": 739.47, "unit": "ft³"}
